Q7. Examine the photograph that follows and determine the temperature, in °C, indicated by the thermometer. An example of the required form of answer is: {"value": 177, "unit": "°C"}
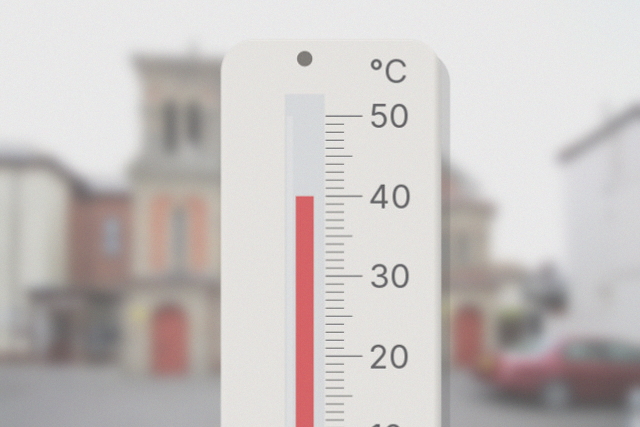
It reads {"value": 40, "unit": "°C"}
